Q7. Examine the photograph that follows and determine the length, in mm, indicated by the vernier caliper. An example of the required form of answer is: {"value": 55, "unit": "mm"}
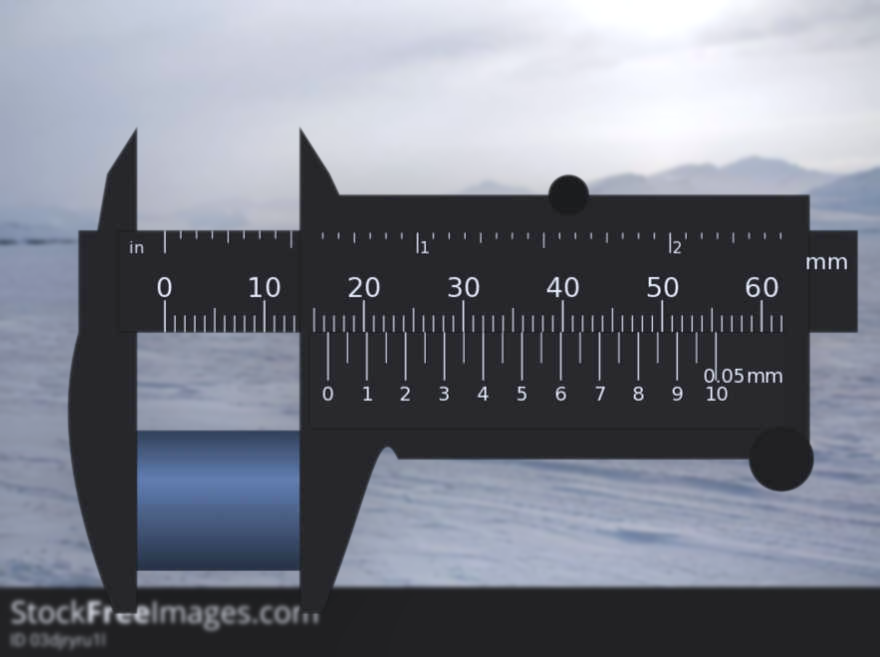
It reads {"value": 16.4, "unit": "mm"}
